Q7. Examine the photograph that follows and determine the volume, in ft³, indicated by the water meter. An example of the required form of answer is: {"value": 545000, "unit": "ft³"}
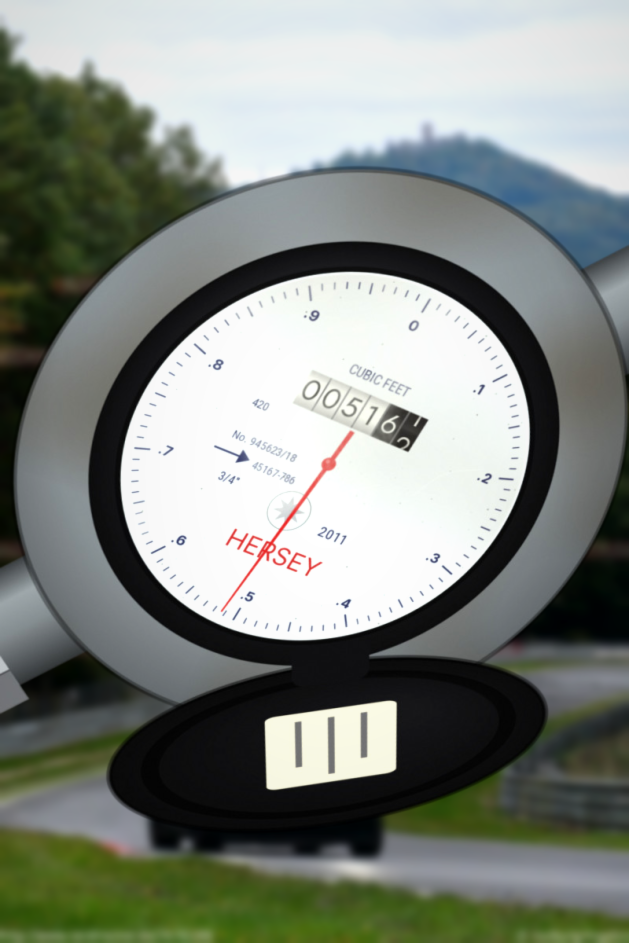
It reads {"value": 5161.51, "unit": "ft³"}
